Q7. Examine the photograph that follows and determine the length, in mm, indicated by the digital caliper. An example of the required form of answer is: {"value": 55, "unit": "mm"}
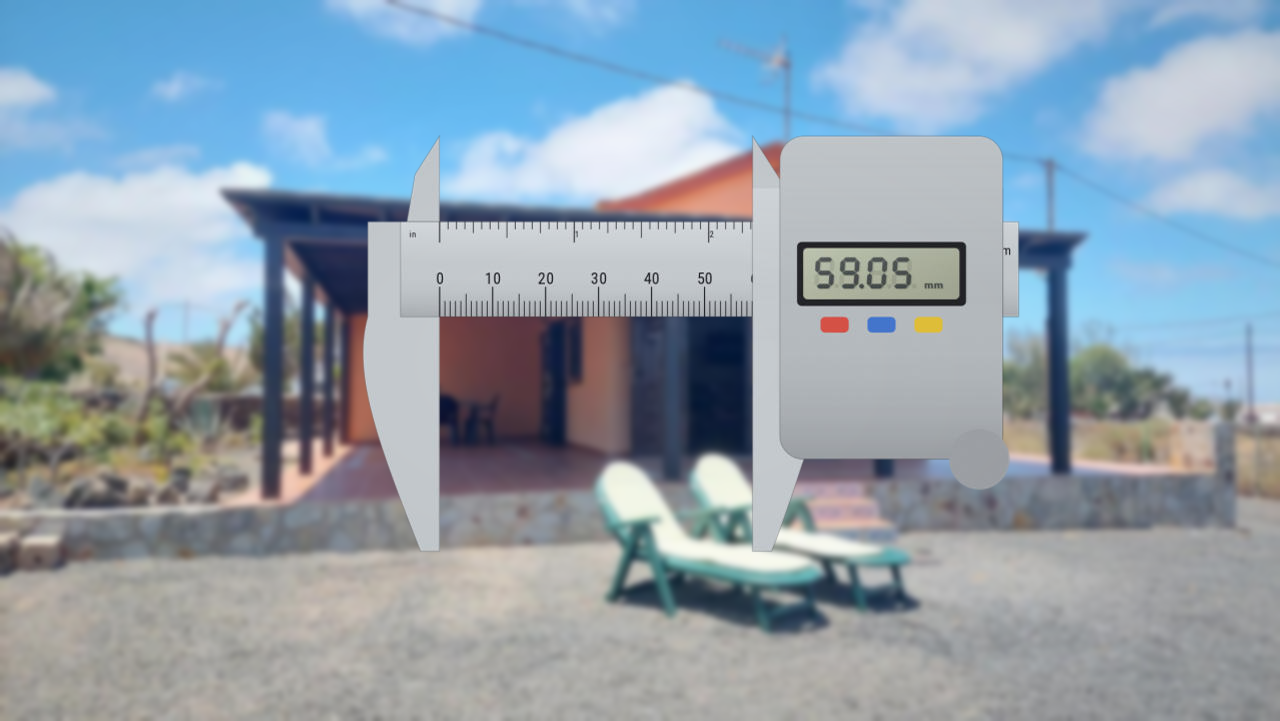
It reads {"value": 59.05, "unit": "mm"}
